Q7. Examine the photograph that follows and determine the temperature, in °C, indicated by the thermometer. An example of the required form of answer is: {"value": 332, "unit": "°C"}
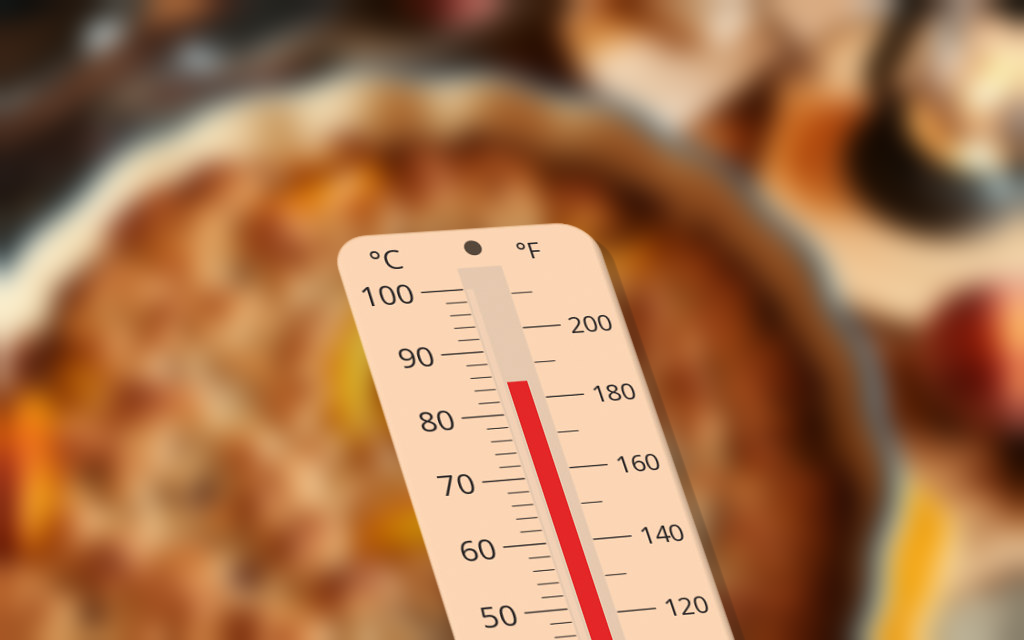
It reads {"value": 85, "unit": "°C"}
